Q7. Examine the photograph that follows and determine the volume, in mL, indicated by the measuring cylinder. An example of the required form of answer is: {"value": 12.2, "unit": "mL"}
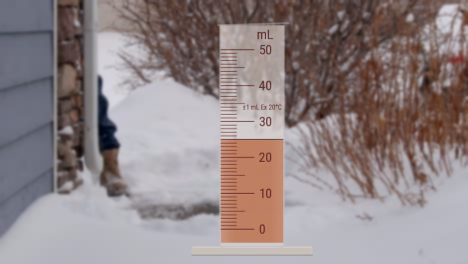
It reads {"value": 25, "unit": "mL"}
